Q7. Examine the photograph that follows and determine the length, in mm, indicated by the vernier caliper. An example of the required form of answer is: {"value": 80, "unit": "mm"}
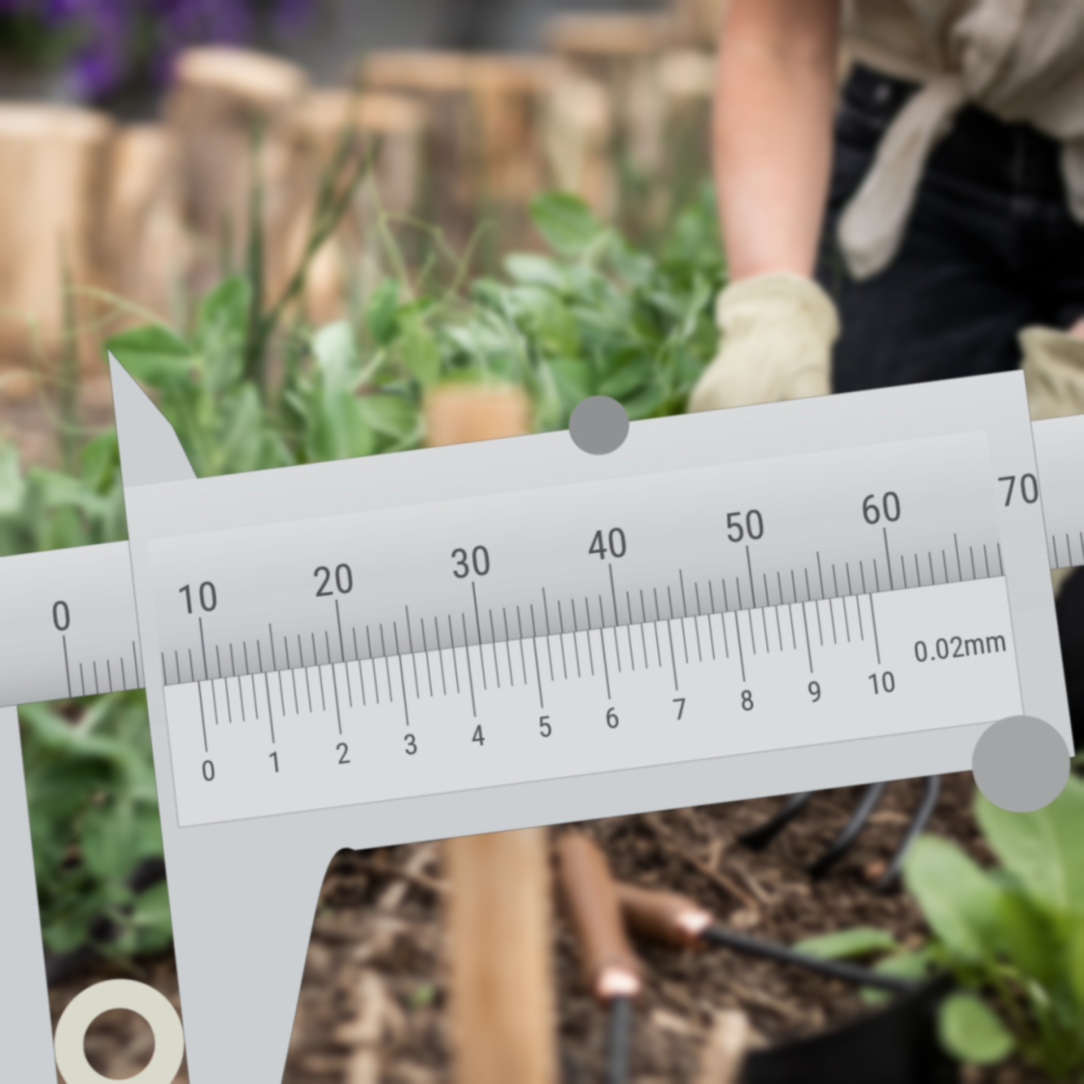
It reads {"value": 9.4, "unit": "mm"}
